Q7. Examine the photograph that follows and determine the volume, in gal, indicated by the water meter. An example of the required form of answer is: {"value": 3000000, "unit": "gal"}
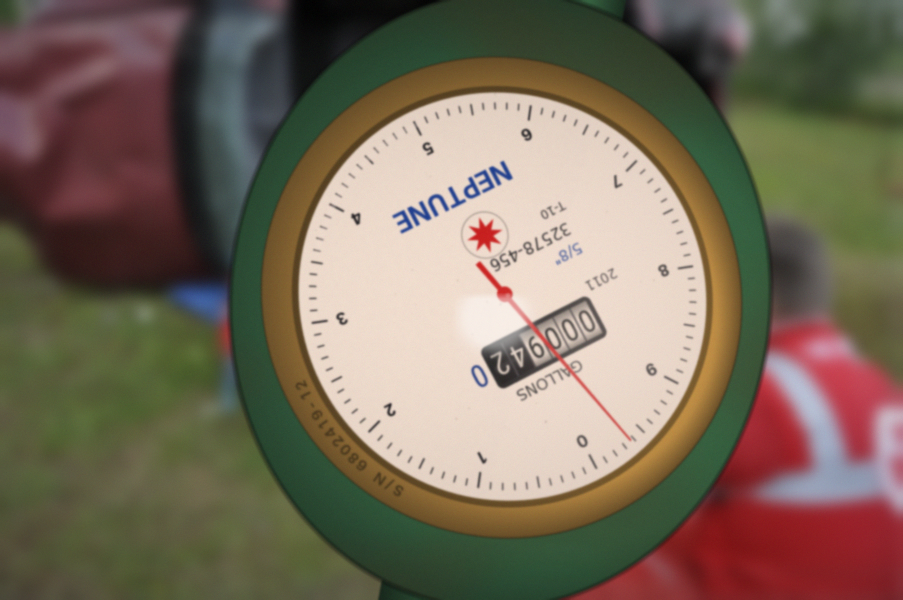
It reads {"value": 9419.6, "unit": "gal"}
